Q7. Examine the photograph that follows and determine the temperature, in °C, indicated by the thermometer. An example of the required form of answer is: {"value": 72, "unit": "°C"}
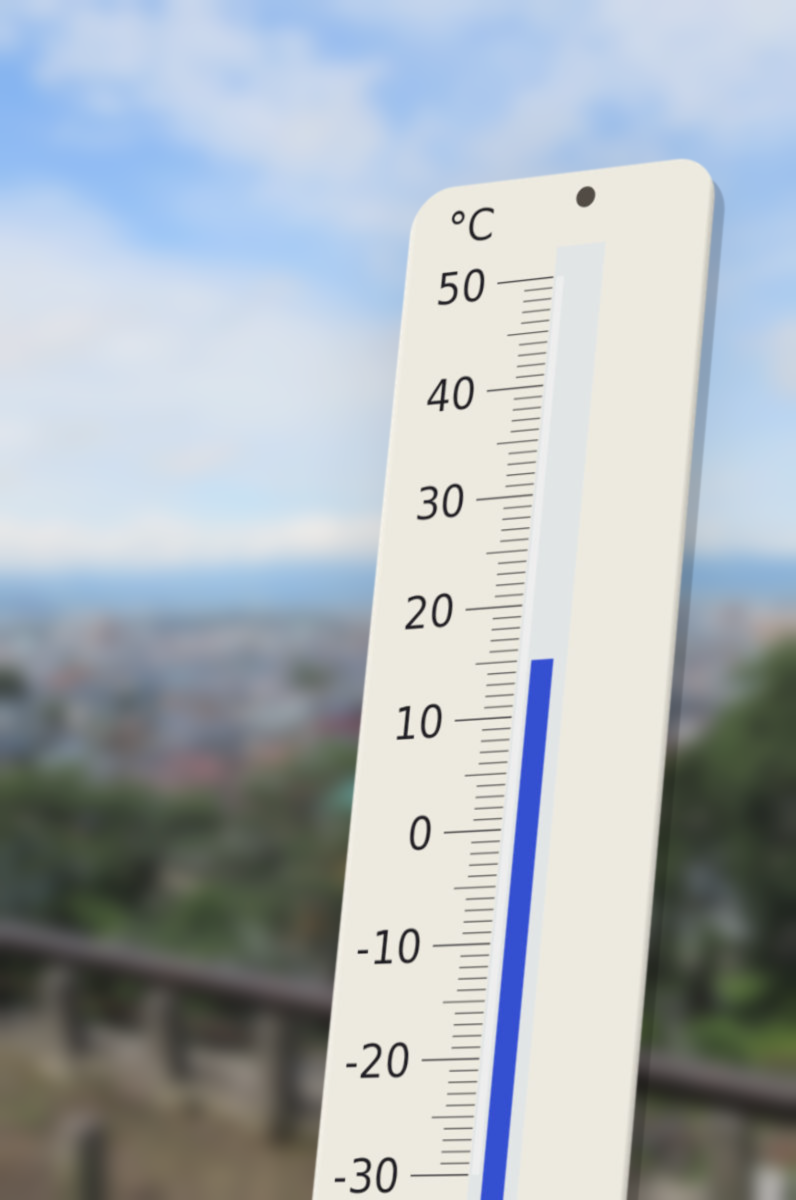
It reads {"value": 15, "unit": "°C"}
